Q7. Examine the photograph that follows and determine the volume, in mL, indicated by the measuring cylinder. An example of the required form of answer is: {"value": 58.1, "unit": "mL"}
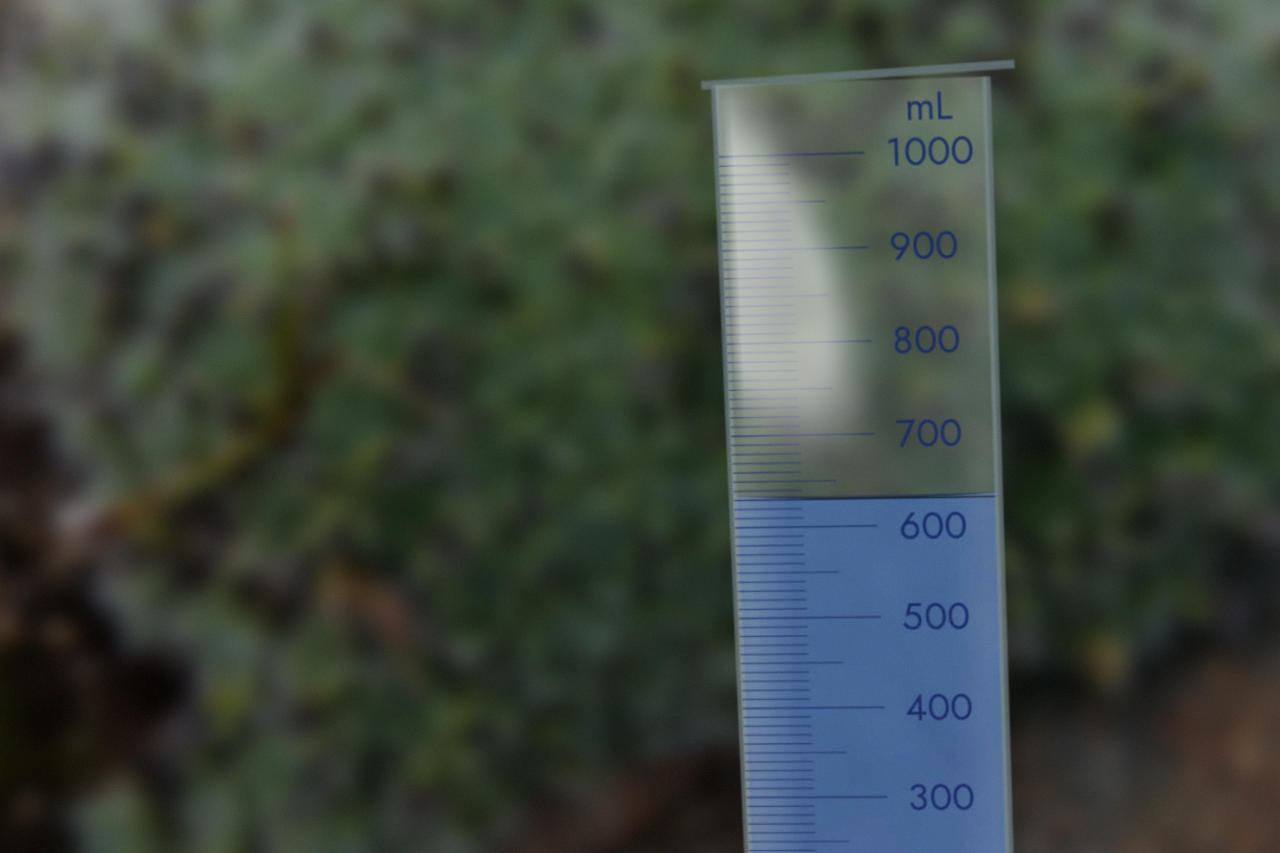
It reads {"value": 630, "unit": "mL"}
